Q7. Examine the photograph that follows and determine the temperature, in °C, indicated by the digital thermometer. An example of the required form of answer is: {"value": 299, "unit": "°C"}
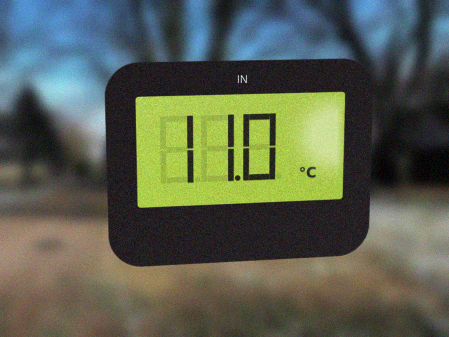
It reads {"value": 11.0, "unit": "°C"}
